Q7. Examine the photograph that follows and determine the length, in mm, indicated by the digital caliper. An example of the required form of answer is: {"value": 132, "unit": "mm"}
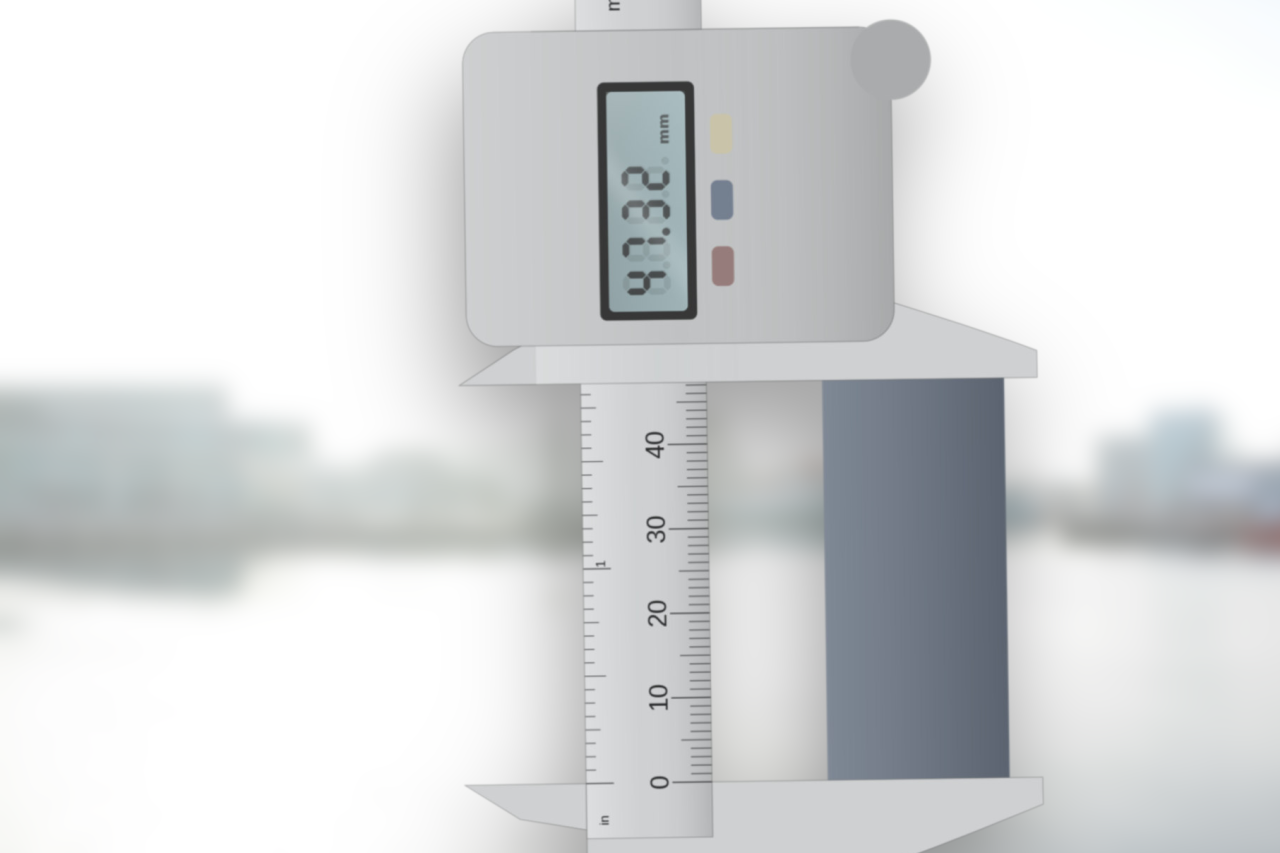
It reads {"value": 47.32, "unit": "mm"}
